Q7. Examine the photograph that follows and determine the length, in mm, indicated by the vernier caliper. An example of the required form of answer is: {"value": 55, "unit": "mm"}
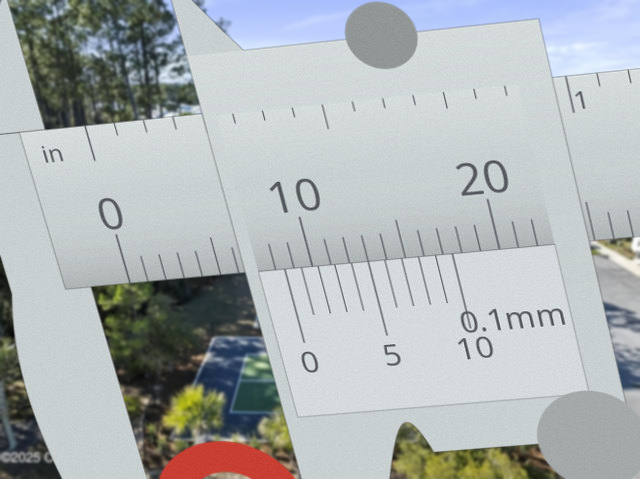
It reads {"value": 8.5, "unit": "mm"}
